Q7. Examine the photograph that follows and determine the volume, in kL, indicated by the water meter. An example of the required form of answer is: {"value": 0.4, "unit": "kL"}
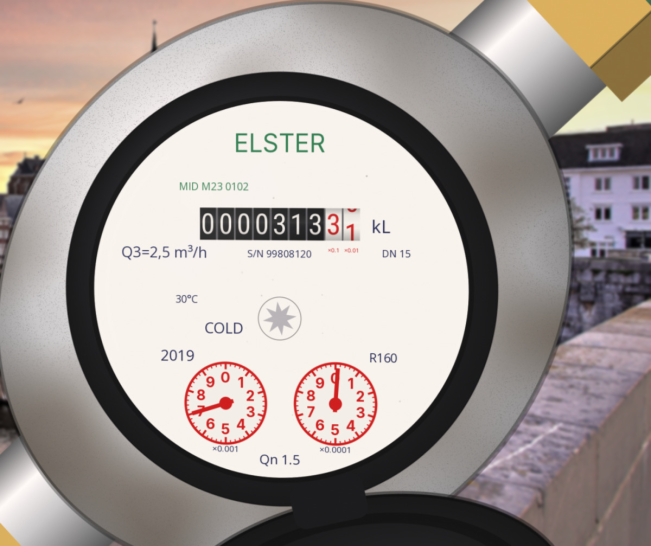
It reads {"value": 313.3070, "unit": "kL"}
